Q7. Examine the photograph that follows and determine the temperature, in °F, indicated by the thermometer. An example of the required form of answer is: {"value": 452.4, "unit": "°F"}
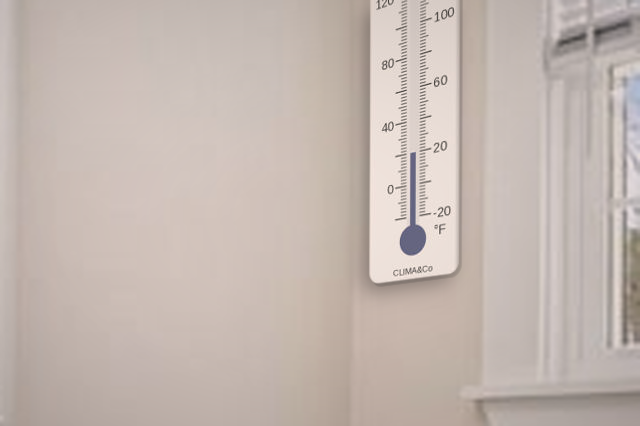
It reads {"value": 20, "unit": "°F"}
